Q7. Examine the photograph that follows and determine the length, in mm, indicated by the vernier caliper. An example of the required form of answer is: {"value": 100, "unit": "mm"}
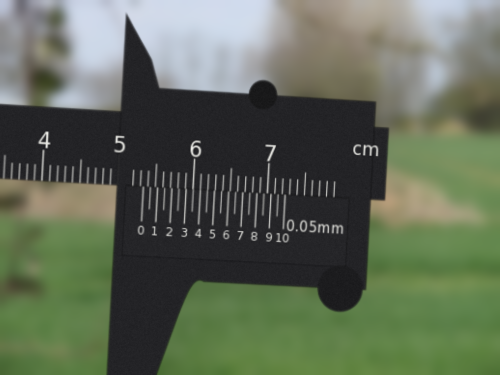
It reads {"value": 53.4, "unit": "mm"}
